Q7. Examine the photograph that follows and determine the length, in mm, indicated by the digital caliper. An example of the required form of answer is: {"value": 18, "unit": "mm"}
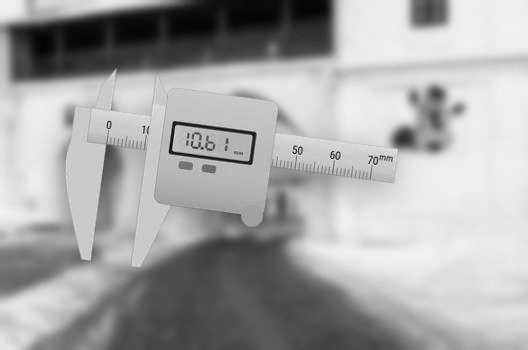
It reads {"value": 10.61, "unit": "mm"}
